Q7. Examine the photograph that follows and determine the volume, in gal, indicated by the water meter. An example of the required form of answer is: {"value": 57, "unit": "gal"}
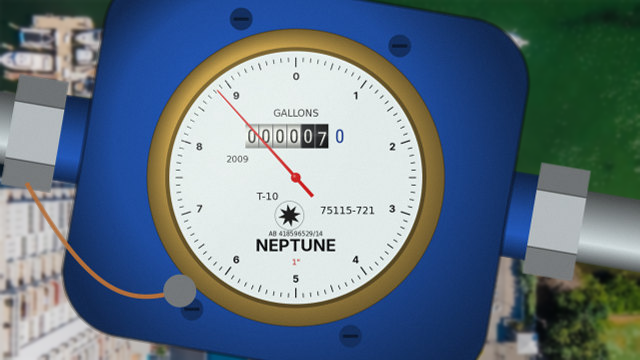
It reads {"value": 68.8, "unit": "gal"}
